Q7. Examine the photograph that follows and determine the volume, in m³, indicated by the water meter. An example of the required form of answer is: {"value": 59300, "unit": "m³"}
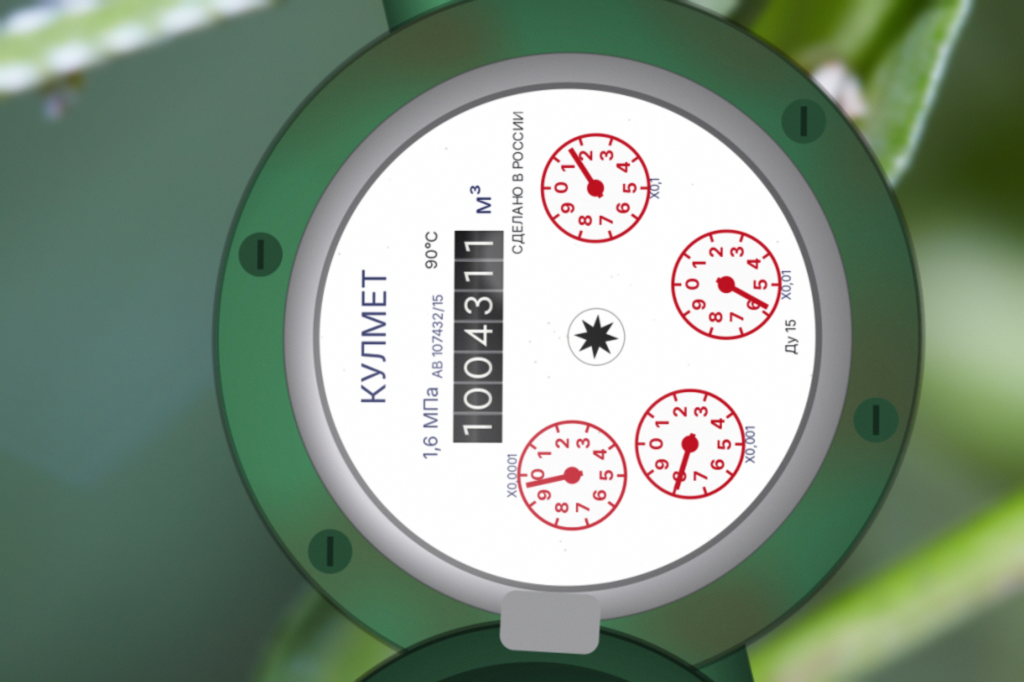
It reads {"value": 1004311.1579, "unit": "m³"}
